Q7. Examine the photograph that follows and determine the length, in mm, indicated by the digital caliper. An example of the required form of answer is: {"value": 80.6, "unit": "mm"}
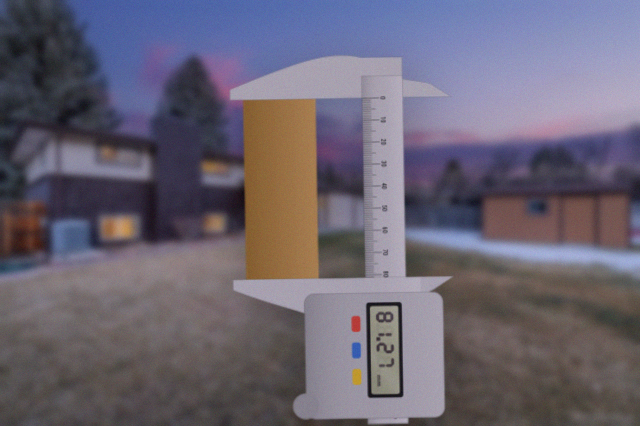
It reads {"value": 81.27, "unit": "mm"}
